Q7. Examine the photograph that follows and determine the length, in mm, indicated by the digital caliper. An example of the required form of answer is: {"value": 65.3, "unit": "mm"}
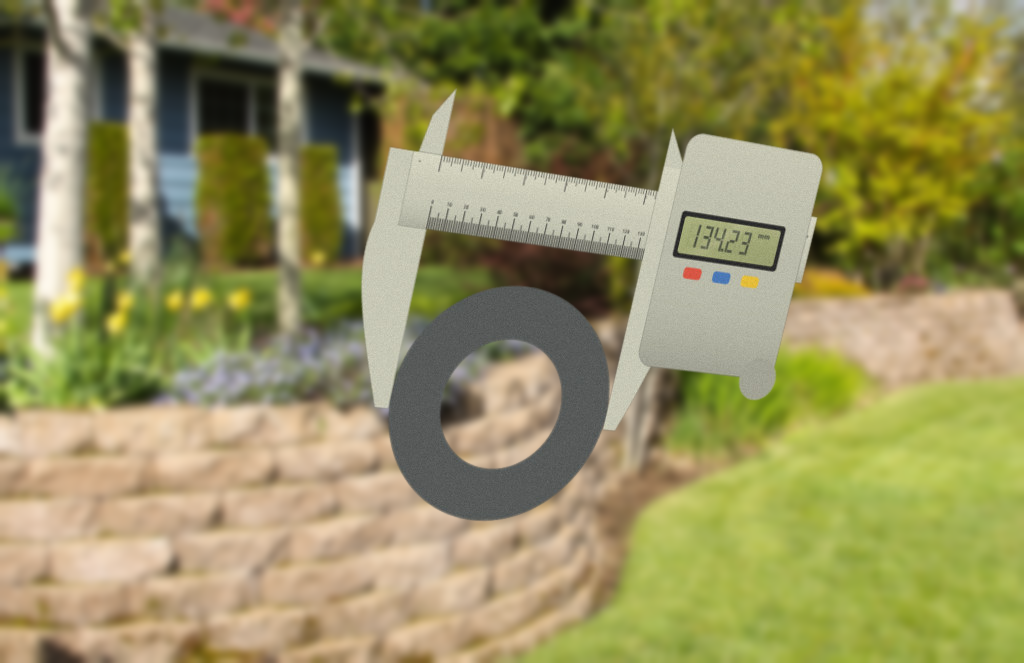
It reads {"value": 134.23, "unit": "mm"}
